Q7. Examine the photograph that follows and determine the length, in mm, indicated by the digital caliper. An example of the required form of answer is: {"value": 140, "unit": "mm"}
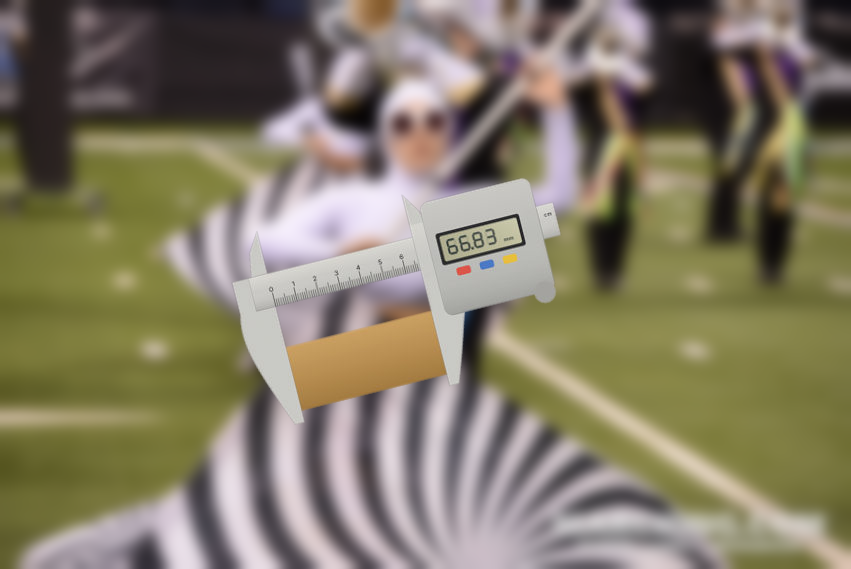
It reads {"value": 66.83, "unit": "mm"}
